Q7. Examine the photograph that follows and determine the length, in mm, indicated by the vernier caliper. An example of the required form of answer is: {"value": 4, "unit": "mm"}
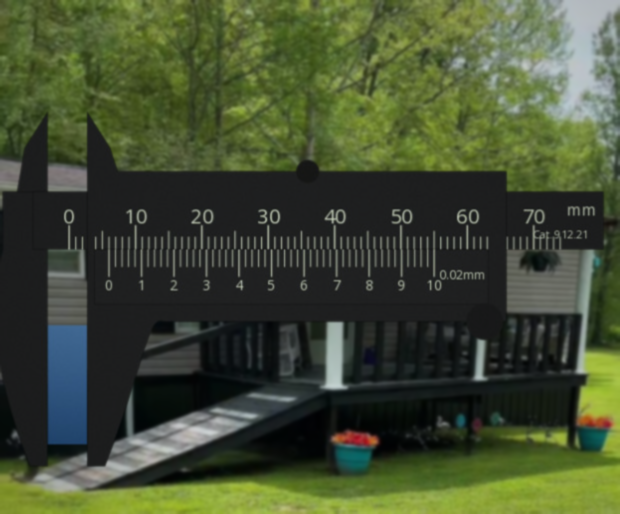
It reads {"value": 6.0, "unit": "mm"}
